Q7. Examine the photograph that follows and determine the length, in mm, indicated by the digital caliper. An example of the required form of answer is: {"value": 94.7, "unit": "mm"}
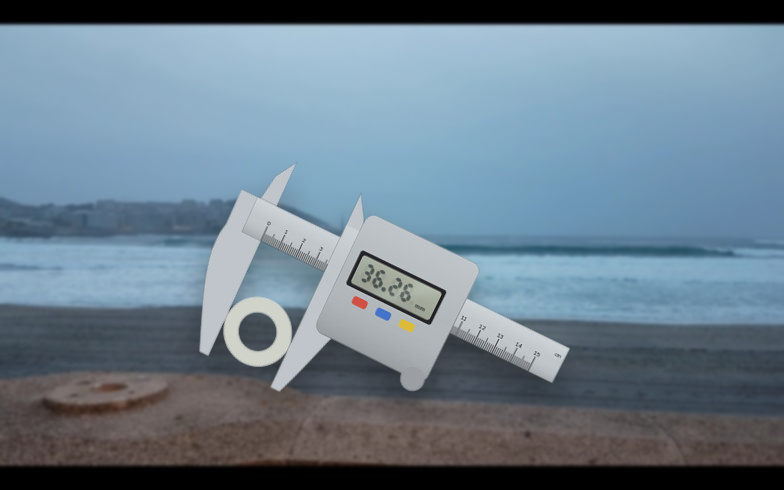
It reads {"value": 36.26, "unit": "mm"}
